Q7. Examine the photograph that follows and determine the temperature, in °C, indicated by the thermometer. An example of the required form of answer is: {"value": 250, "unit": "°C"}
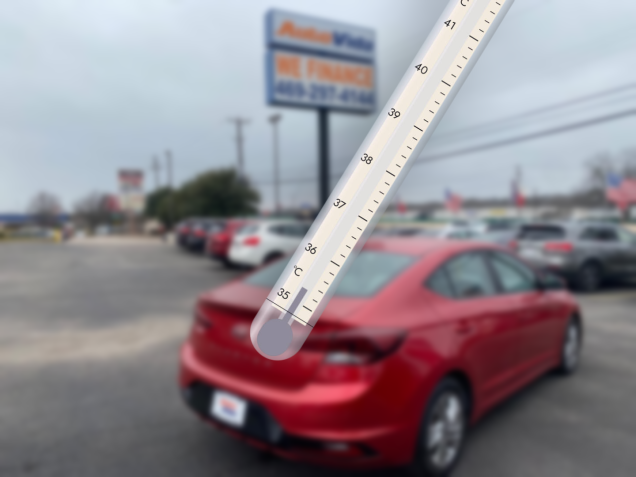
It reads {"value": 35.3, "unit": "°C"}
